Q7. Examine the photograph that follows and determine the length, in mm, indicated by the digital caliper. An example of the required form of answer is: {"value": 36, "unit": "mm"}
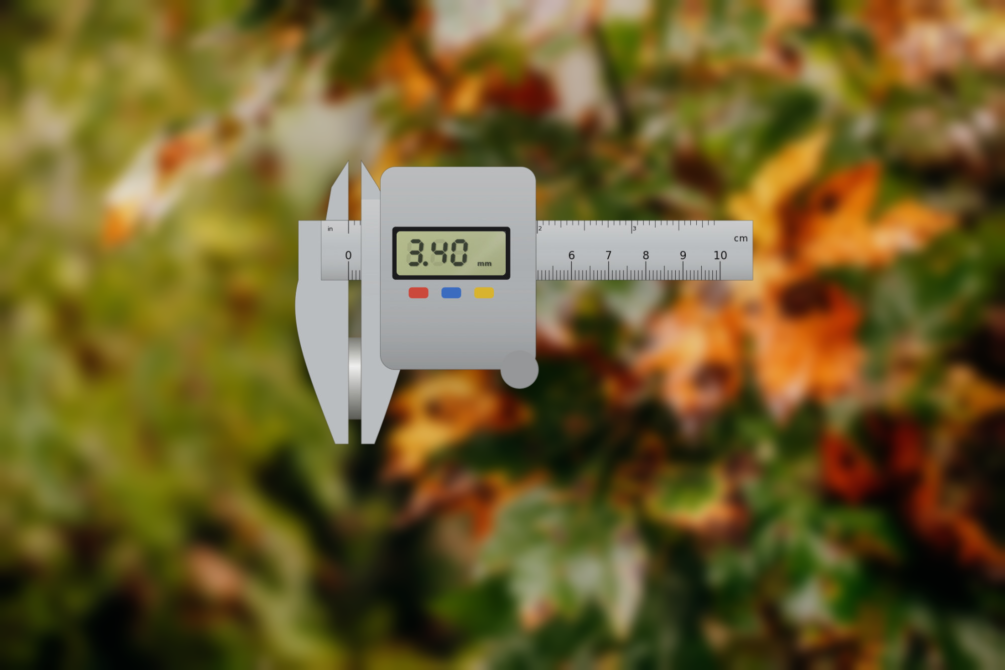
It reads {"value": 3.40, "unit": "mm"}
